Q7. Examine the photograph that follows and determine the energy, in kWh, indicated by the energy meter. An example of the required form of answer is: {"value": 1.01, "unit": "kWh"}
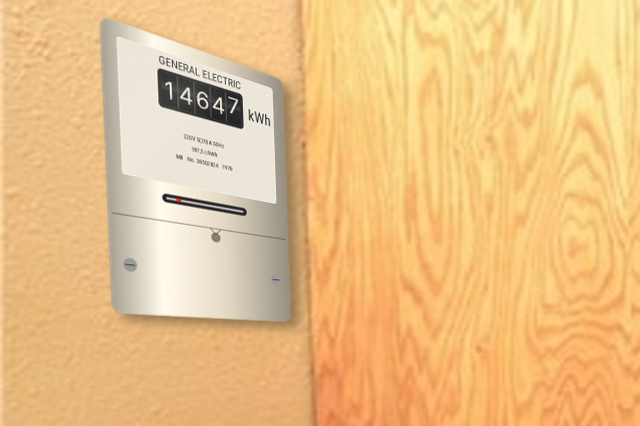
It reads {"value": 14647, "unit": "kWh"}
